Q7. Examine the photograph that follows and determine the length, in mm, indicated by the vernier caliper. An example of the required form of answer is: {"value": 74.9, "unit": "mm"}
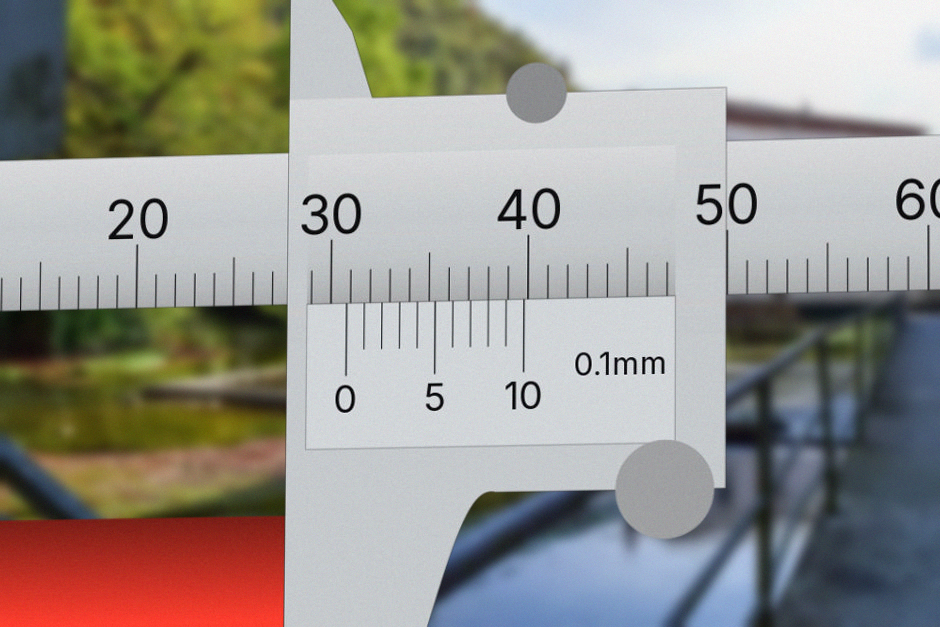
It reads {"value": 30.8, "unit": "mm"}
